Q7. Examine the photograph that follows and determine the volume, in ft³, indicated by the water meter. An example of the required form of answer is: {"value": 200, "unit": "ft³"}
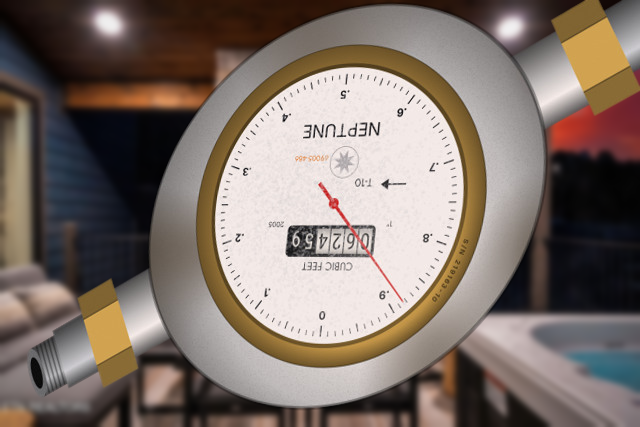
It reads {"value": 62458.88, "unit": "ft³"}
